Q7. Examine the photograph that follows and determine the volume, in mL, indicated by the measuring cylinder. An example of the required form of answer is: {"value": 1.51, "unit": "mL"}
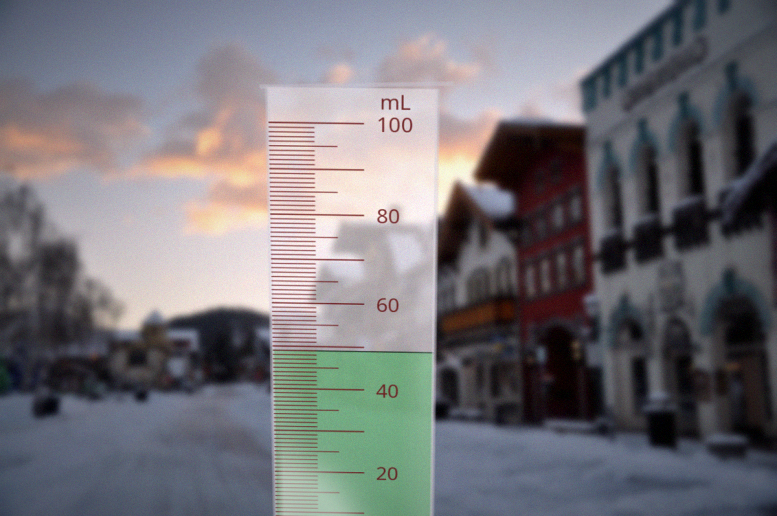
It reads {"value": 49, "unit": "mL"}
